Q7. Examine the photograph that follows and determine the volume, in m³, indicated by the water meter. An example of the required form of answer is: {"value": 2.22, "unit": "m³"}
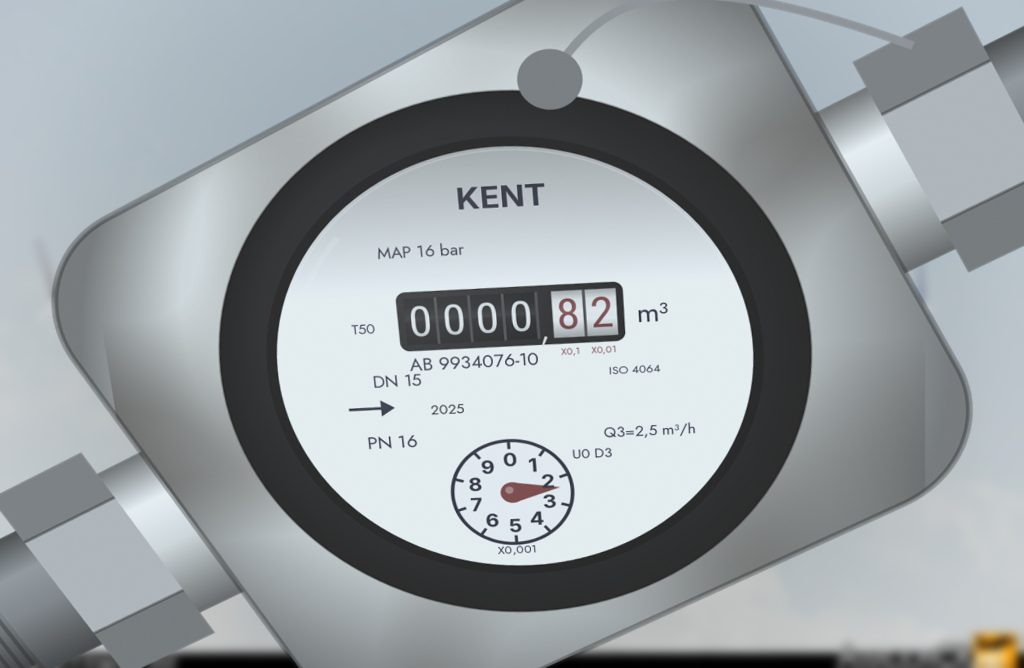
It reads {"value": 0.822, "unit": "m³"}
